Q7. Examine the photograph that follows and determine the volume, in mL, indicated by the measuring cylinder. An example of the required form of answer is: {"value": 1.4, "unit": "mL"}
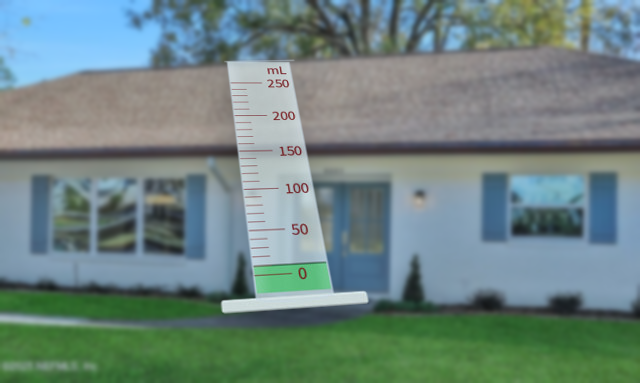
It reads {"value": 10, "unit": "mL"}
